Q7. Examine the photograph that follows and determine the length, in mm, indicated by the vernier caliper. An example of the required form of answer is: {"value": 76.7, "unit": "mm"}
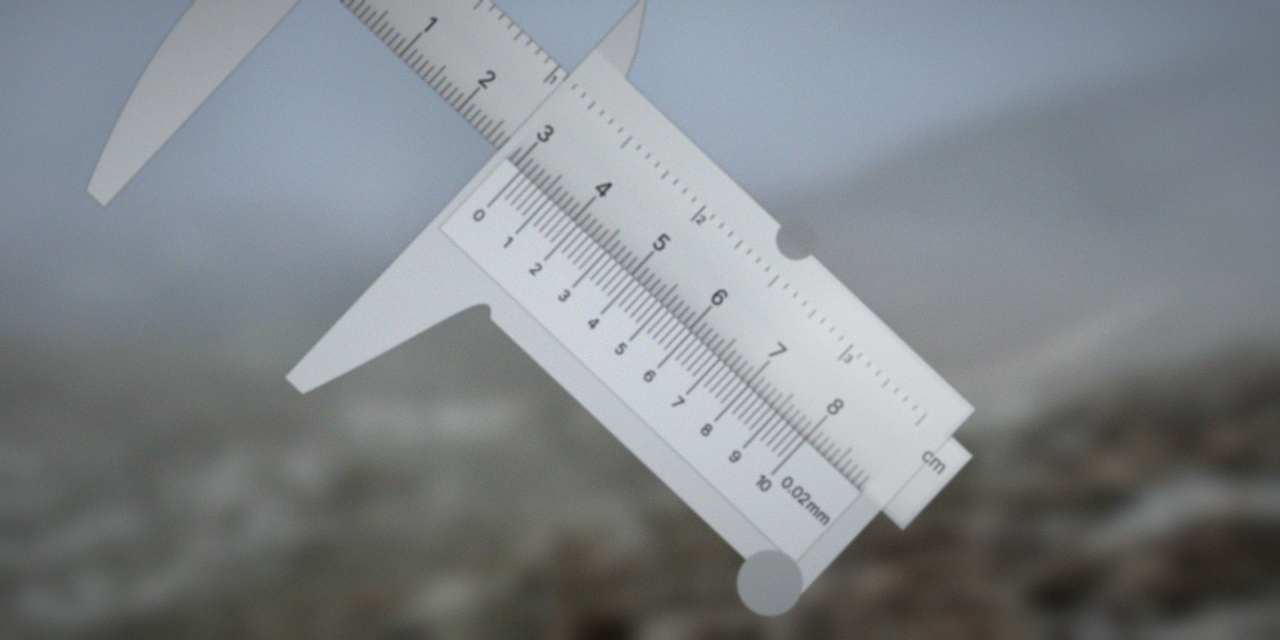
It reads {"value": 31.0, "unit": "mm"}
